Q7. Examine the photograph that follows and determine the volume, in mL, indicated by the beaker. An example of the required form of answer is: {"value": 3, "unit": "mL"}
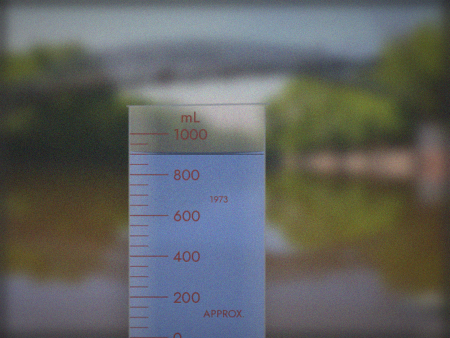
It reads {"value": 900, "unit": "mL"}
